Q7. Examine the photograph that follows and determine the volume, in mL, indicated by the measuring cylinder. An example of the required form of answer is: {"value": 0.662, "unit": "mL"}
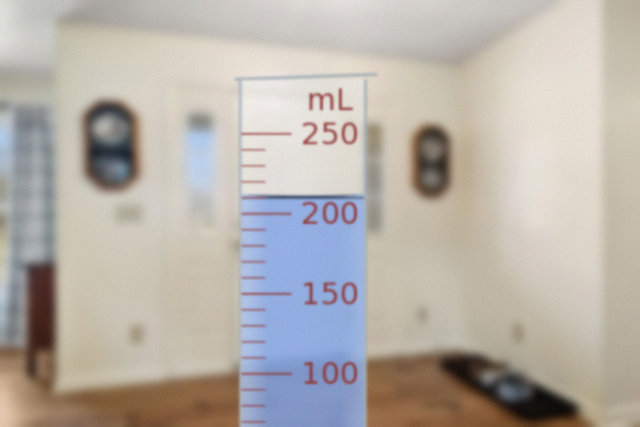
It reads {"value": 210, "unit": "mL"}
